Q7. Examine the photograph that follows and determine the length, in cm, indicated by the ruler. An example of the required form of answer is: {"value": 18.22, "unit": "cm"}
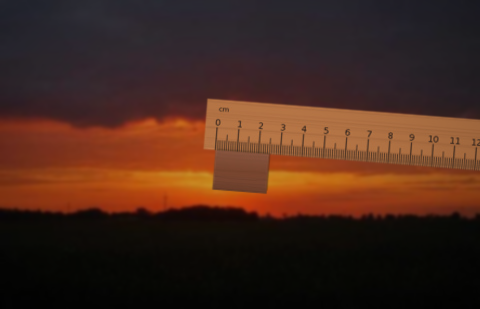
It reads {"value": 2.5, "unit": "cm"}
